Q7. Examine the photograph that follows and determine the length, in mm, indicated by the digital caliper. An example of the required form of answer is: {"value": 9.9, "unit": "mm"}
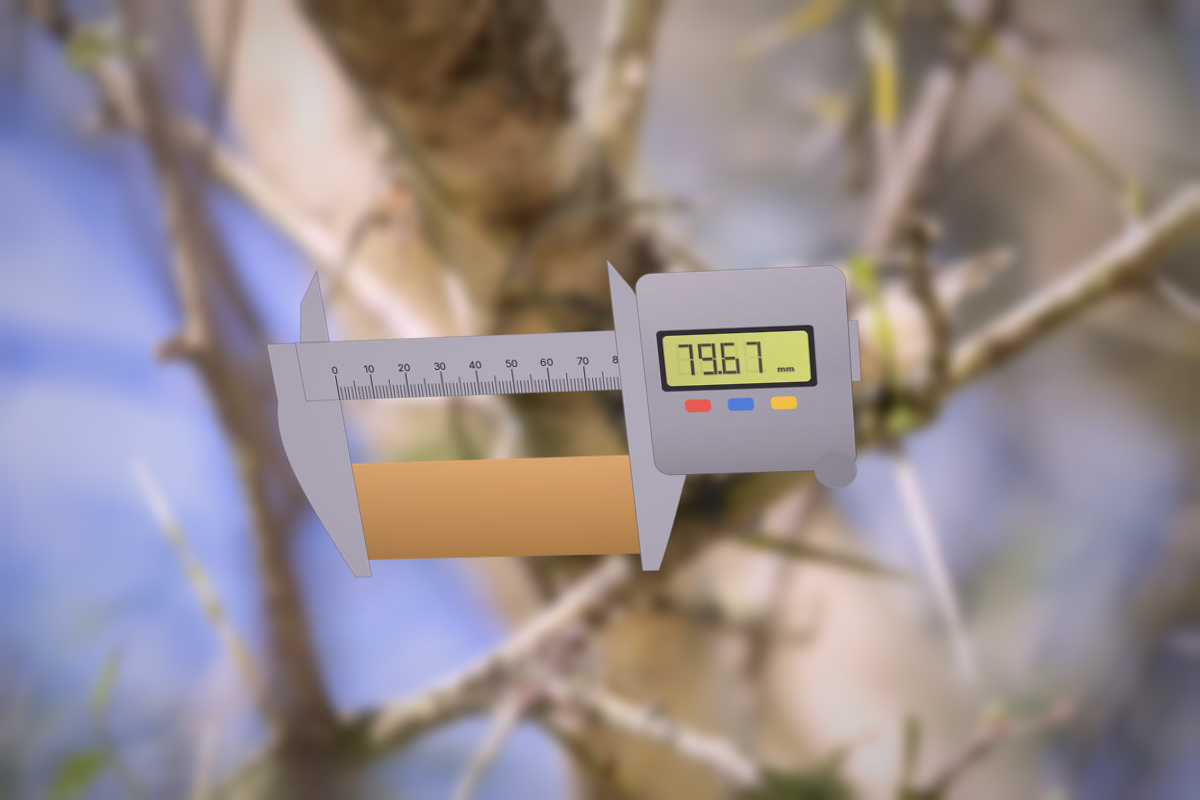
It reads {"value": 79.67, "unit": "mm"}
